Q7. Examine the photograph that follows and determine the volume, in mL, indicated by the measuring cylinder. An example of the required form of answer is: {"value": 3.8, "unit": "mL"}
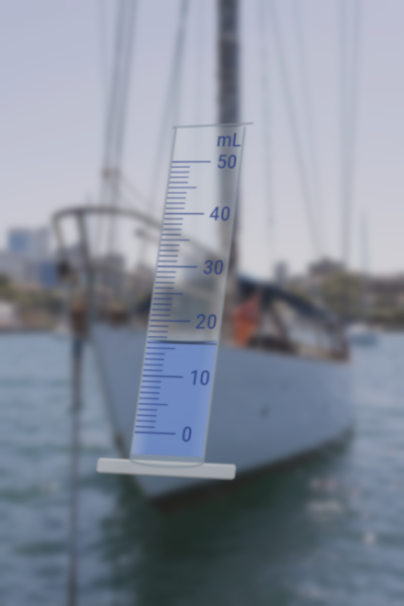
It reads {"value": 16, "unit": "mL"}
